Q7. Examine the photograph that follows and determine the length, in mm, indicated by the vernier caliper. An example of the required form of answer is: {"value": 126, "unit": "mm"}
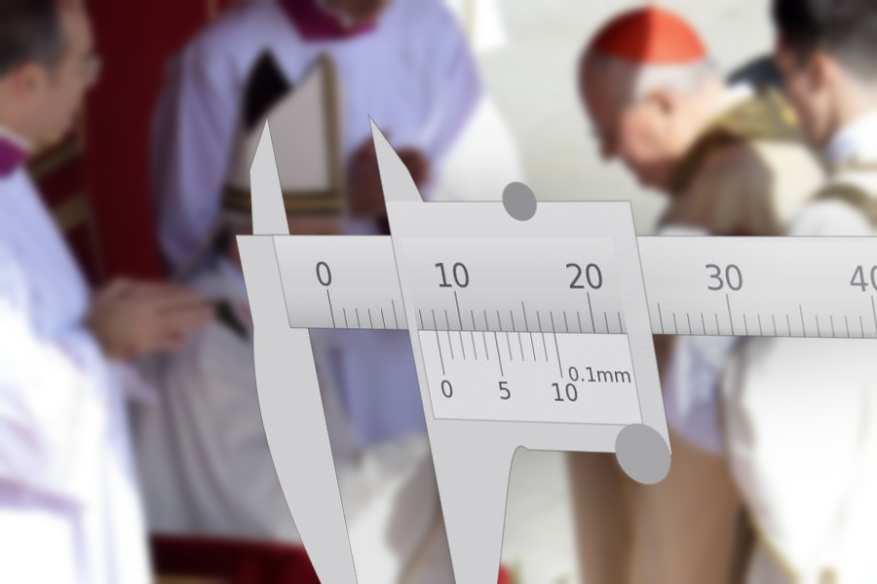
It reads {"value": 8.0, "unit": "mm"}
